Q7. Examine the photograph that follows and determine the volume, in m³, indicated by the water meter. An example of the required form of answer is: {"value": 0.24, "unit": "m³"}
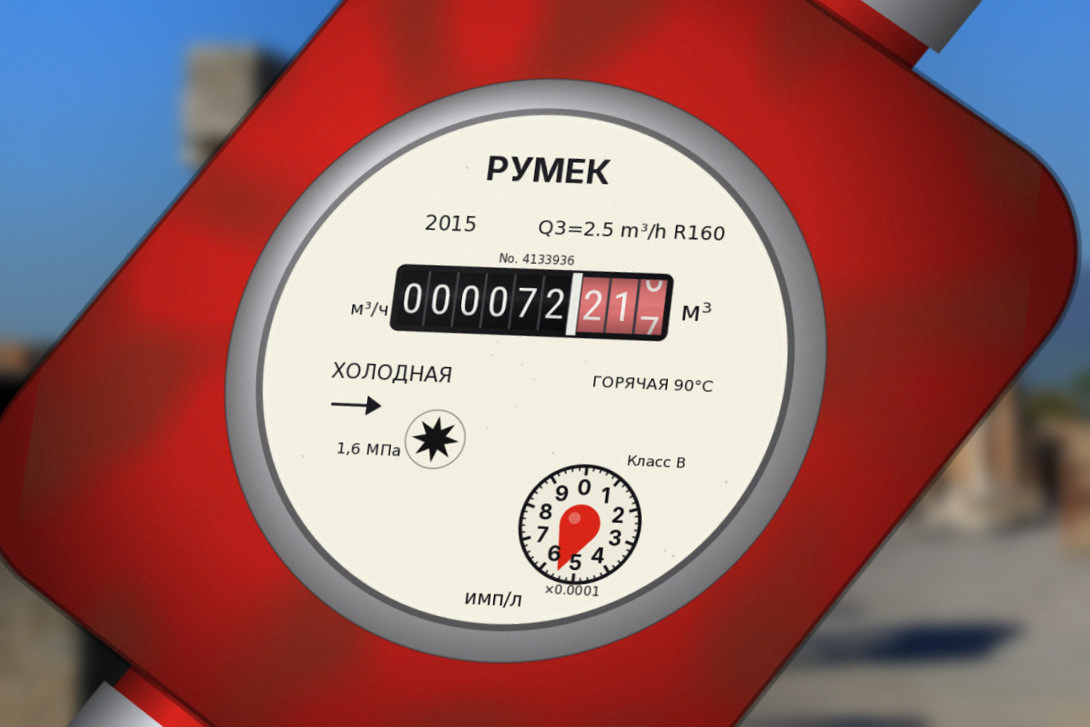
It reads {"value": 72.2165, "unit": "m³"}
